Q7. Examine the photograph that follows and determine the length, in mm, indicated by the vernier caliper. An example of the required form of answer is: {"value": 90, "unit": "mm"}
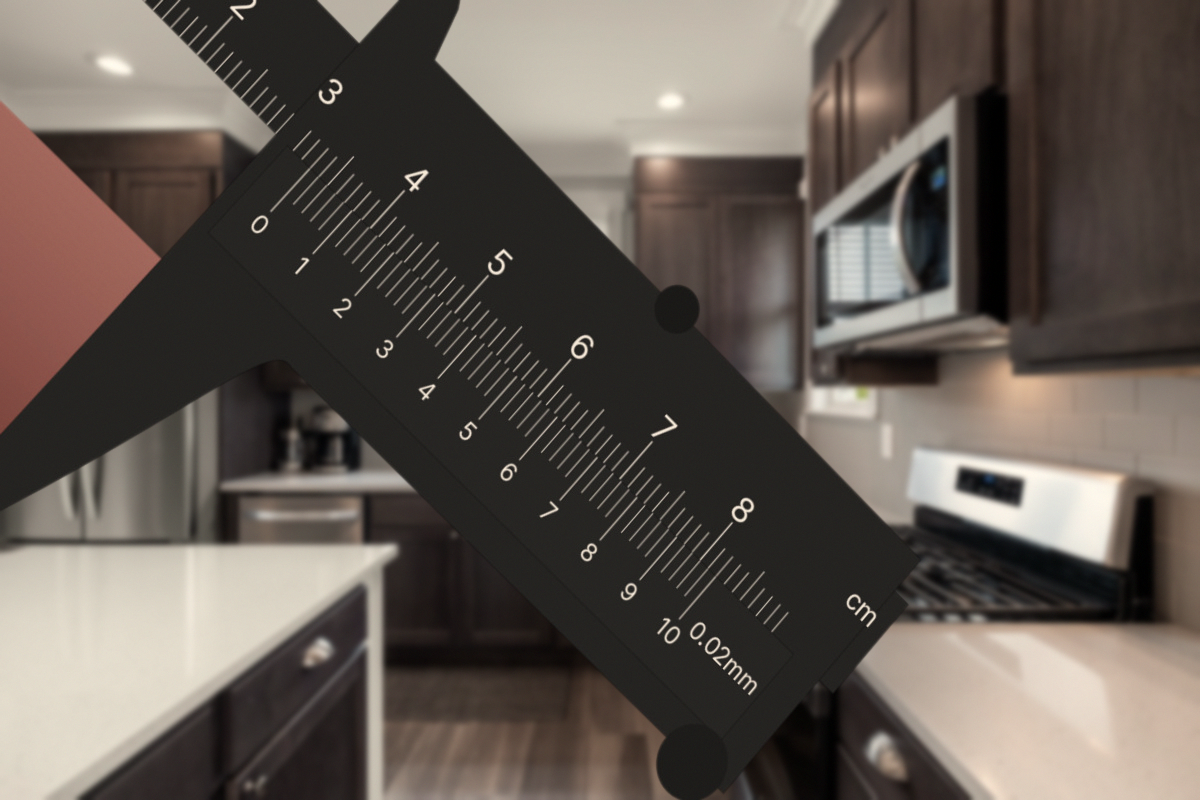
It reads {"value": 33.0, "unit": "mm"}
